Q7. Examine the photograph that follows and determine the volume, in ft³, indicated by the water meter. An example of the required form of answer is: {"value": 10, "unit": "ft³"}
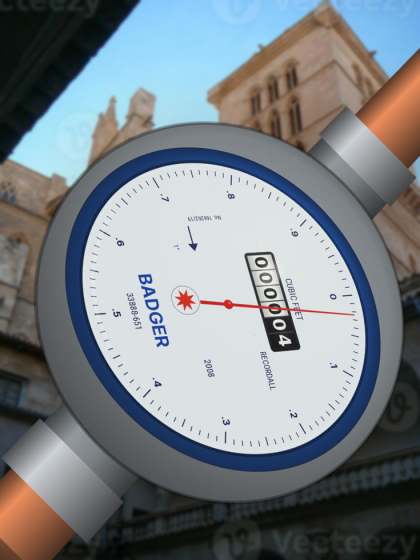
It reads {"value": 4.02, "unit": "ft³"}
